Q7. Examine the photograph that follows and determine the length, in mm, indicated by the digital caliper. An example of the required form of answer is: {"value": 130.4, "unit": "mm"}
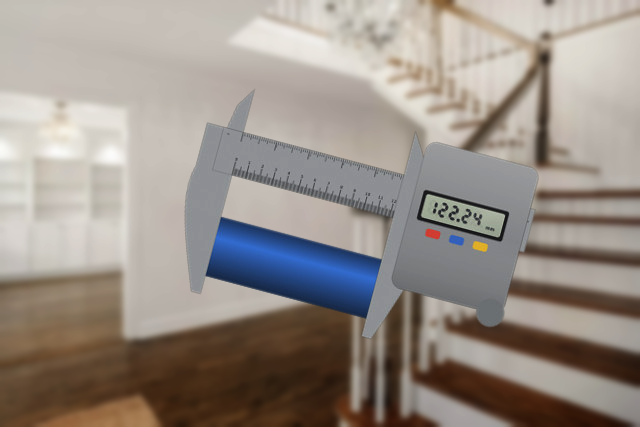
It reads {"value": 122.24, "unit": "mm"}
